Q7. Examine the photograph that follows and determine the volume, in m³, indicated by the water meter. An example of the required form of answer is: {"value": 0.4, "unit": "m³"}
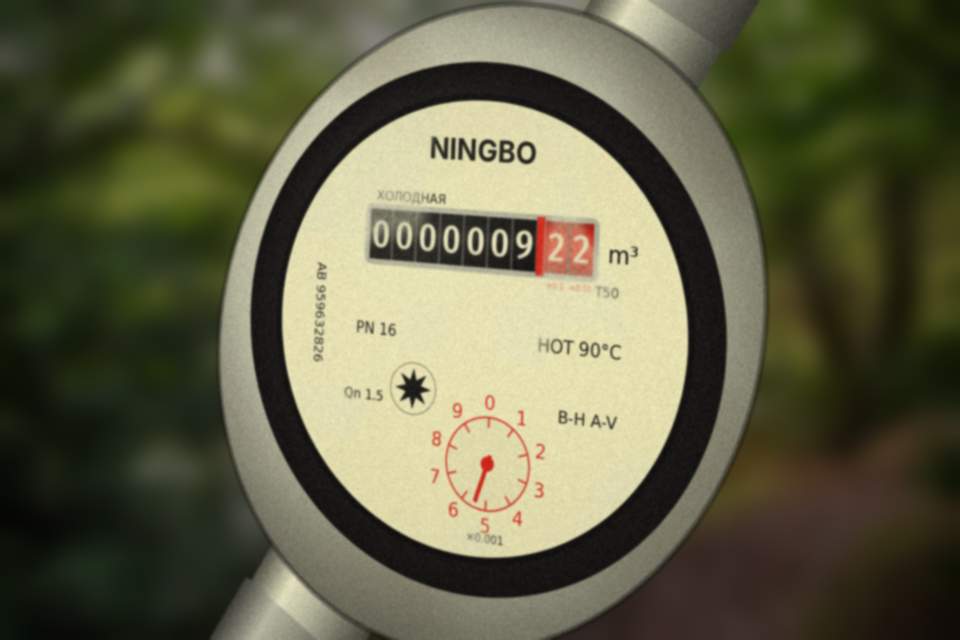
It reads {"value": 9.225, "unit": "m³"}
